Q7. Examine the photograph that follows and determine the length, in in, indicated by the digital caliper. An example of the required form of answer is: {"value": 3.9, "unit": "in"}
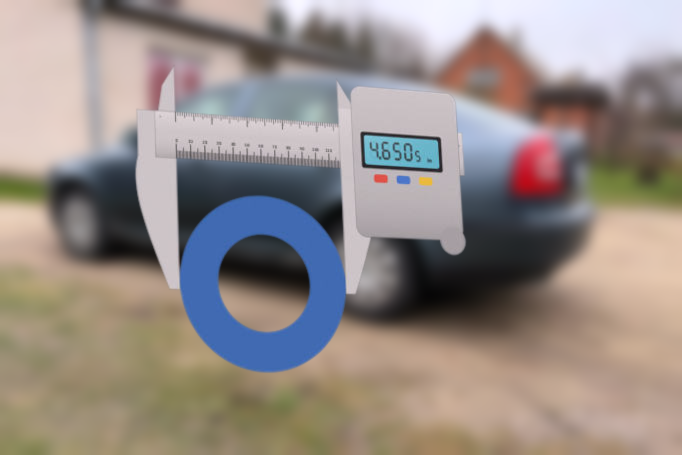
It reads {"value": 4.6505, "unit": "in"}
